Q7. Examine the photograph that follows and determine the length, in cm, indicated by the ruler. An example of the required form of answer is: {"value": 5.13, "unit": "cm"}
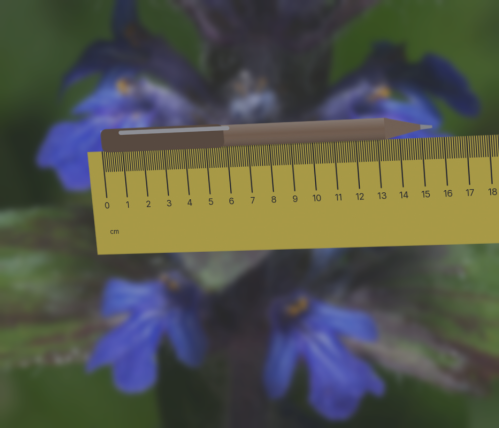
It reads {"value": 15.5, "unit": "cm"}
